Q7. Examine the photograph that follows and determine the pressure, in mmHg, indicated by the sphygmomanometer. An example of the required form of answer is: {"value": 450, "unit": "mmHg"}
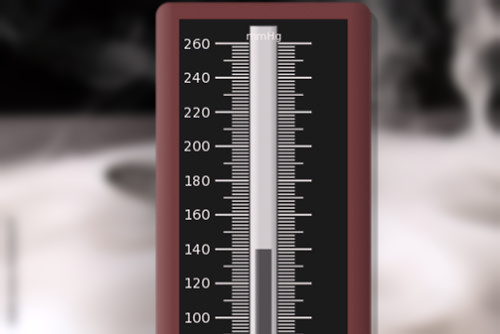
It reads {"value": 140, "unit": "mmHg"}
